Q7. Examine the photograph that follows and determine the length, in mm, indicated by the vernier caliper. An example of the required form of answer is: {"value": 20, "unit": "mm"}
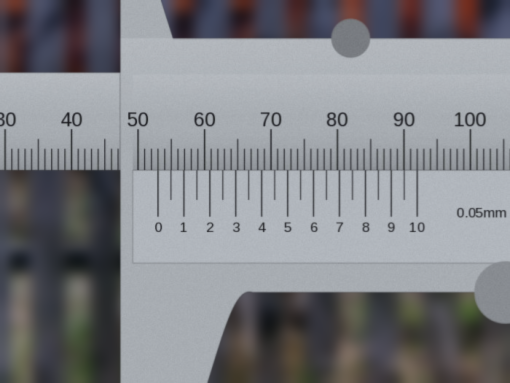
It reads {"value": 53.0, "unit": "mm"}
